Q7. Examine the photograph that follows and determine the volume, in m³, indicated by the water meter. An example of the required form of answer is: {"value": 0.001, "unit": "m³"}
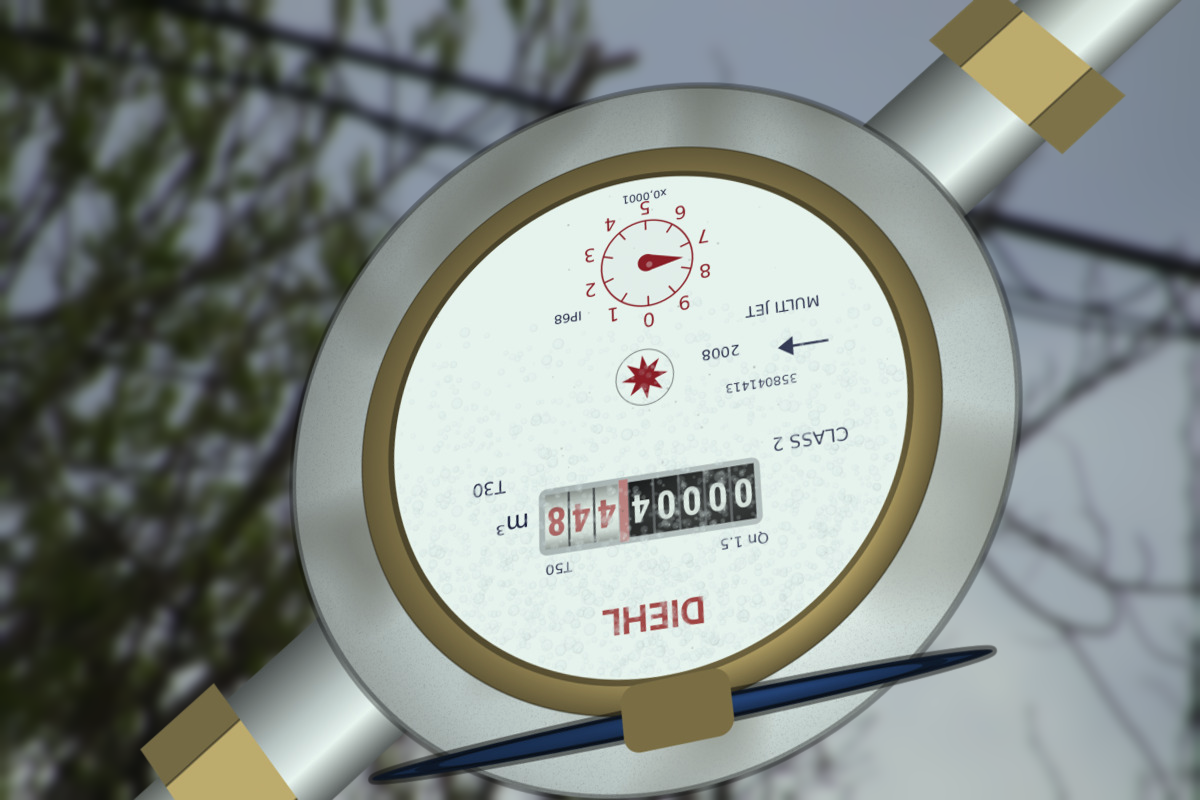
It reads {"value": 4.4487, "unit": "m³"}
